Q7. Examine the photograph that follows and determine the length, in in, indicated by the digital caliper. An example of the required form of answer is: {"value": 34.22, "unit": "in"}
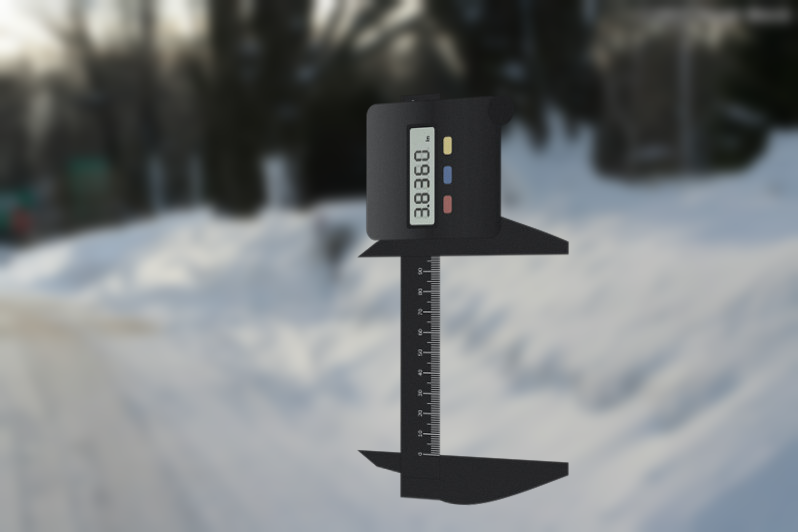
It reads {"value": 3.8360, "unit": "in"}
